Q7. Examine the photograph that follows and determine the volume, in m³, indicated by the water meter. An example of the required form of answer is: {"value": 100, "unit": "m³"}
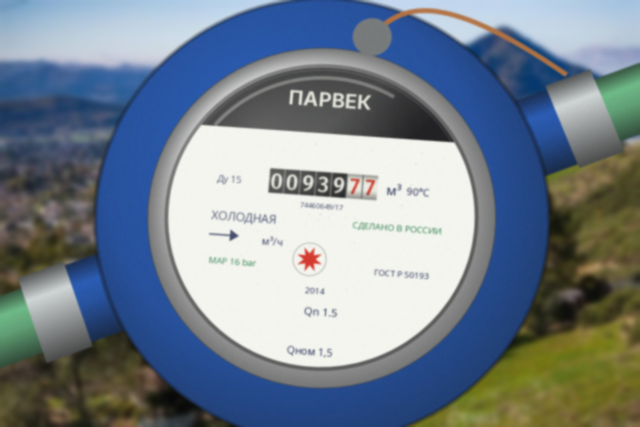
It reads {"value": 939.77, "unit": "m³"}
